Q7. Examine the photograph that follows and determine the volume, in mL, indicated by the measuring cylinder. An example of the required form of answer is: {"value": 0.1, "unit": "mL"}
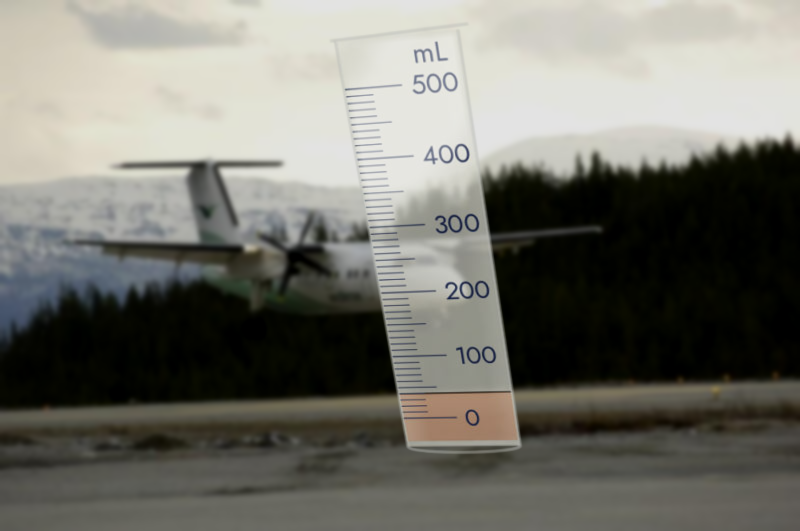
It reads {"value": 40, "unit": "mL"}
